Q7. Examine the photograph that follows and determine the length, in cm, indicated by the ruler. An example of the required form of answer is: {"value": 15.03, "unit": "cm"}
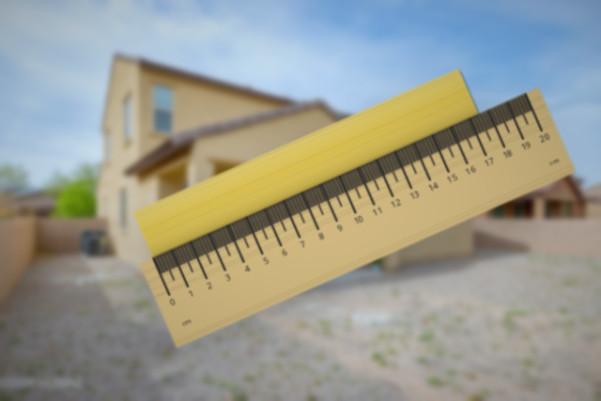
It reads {"value": 17.5, "unit": "cm"}
